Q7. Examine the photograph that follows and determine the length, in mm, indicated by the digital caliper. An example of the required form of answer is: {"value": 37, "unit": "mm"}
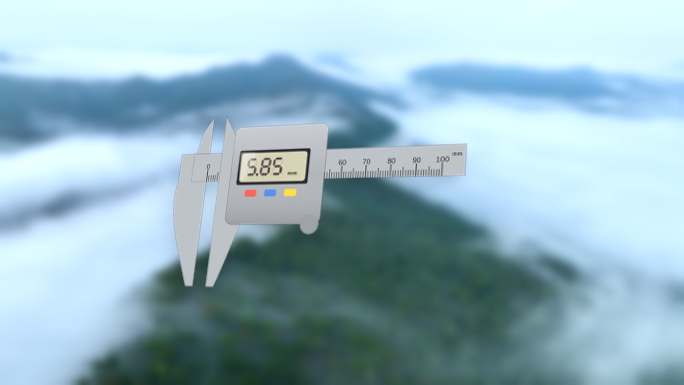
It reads {"value": 5.85, "unit": "mm"}
